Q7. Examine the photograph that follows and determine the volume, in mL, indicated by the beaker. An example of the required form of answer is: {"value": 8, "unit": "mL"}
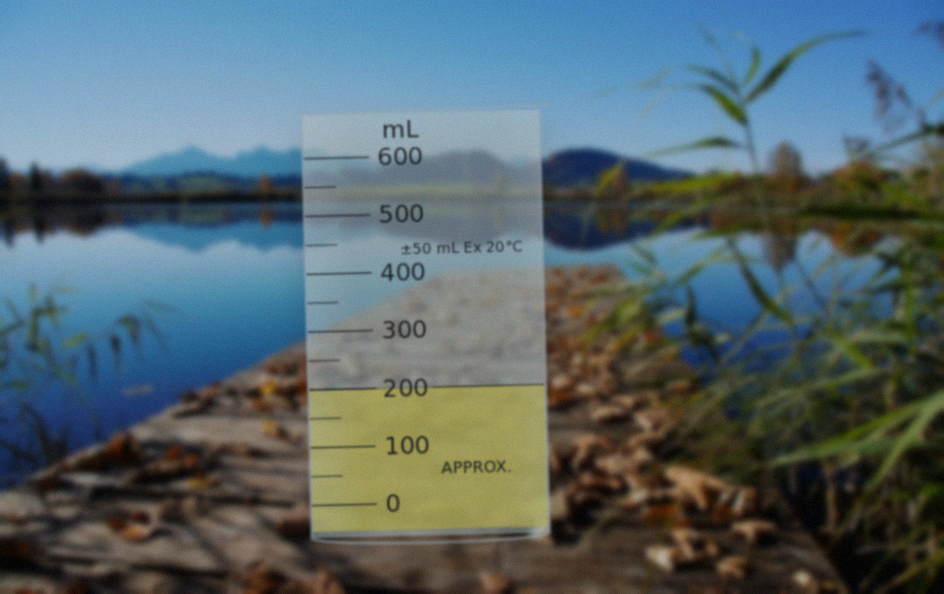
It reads {"value": 200, "unit": "mL"}
